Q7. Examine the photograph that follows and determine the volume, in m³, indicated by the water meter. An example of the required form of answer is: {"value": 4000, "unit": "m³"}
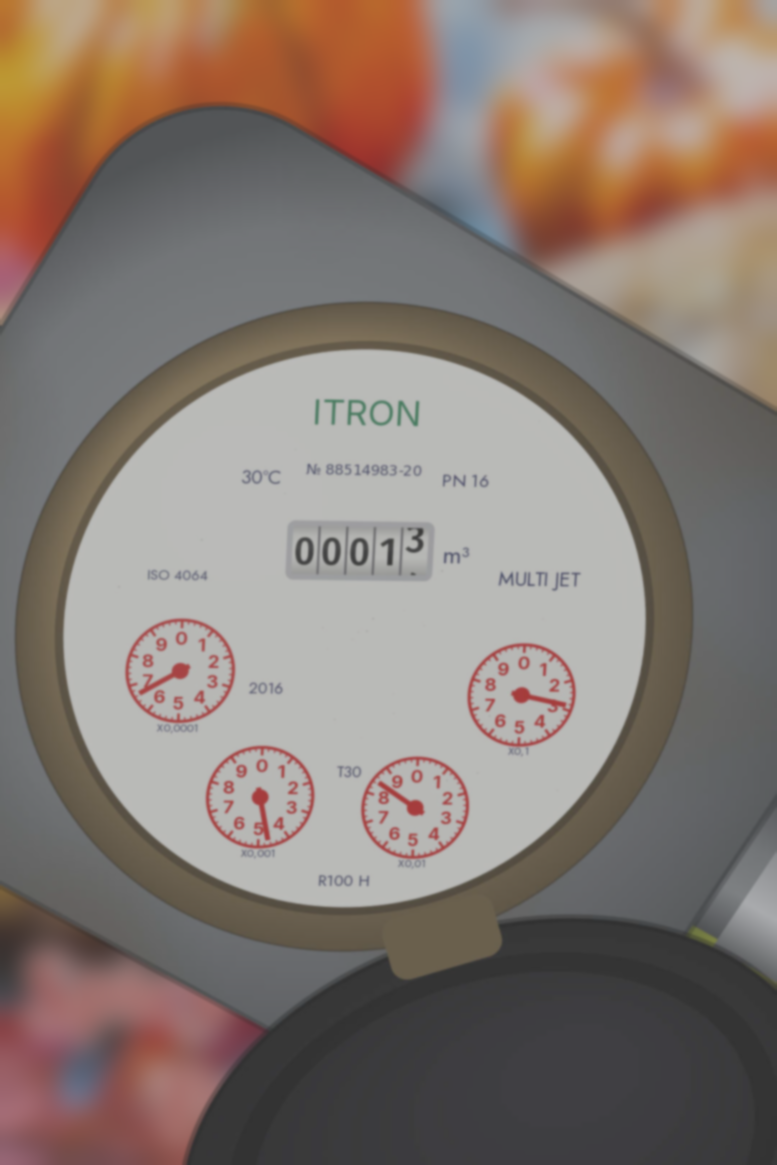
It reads {"value": 13.2846, "unit": "m³"}
